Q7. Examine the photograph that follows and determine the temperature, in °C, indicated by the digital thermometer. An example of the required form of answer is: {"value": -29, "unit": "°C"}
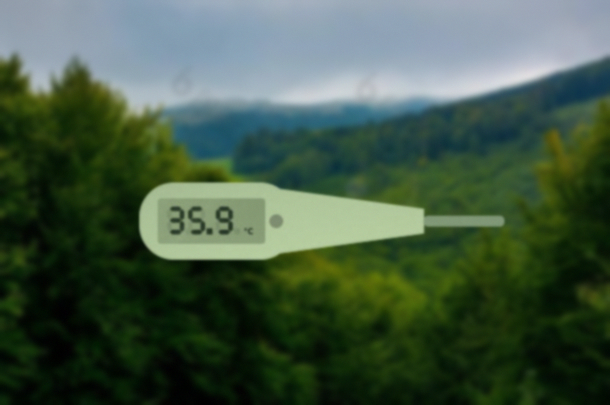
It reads {"value": 35.9, "unit": "°C"}
